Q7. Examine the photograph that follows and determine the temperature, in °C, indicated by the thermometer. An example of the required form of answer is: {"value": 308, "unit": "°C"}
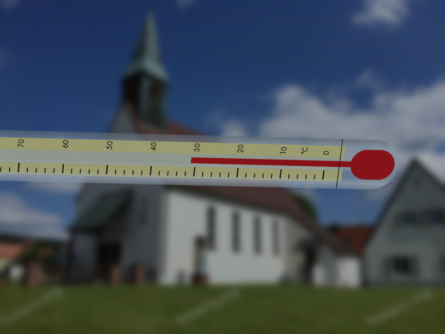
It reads {"value": 31, "unit": "°C"}
